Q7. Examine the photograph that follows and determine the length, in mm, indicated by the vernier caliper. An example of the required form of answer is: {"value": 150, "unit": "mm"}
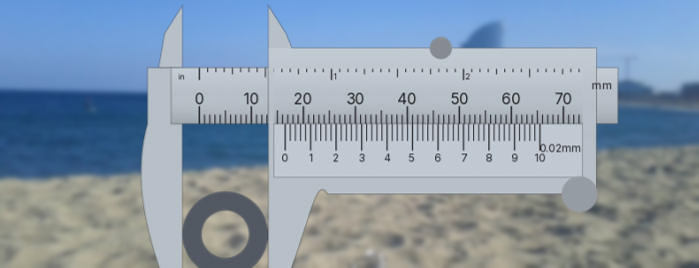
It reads {"value": 16.5, "unit": "mm"}
